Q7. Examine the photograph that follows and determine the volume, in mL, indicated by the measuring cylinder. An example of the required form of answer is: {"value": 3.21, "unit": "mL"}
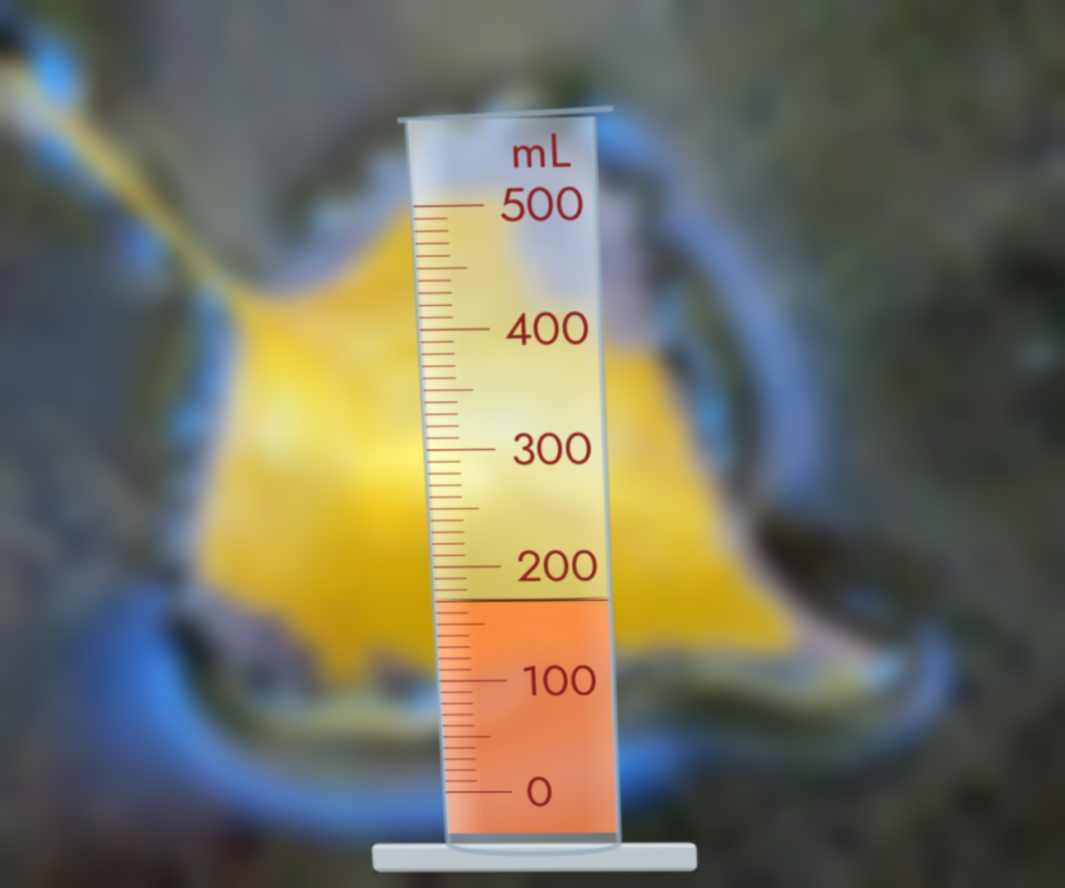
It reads {"value": 170, "unit": "mL"}
